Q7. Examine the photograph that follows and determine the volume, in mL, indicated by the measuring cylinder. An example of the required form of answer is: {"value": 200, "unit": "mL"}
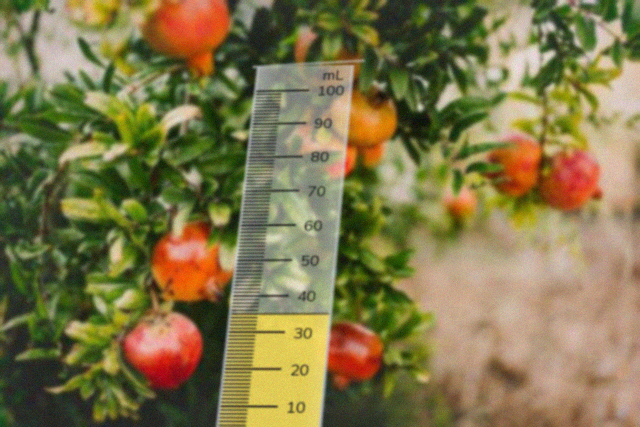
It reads {"value": 35, "unit": "mL"}
